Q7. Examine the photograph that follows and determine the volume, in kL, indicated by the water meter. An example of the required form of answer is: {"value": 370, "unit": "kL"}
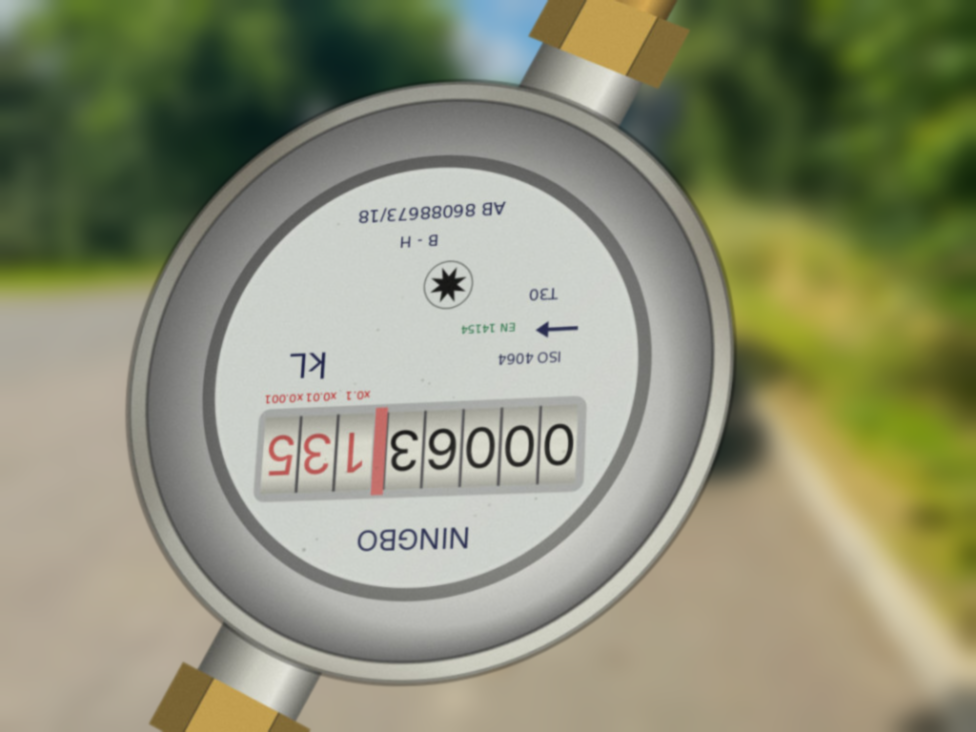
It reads {"value": 63.135, "unit": "kL"}
